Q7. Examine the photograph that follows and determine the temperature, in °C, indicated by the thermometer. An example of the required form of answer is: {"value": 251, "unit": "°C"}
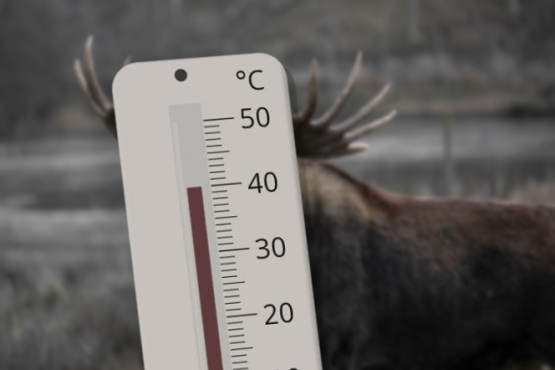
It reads {"value": 40, "unit": "°C"}
